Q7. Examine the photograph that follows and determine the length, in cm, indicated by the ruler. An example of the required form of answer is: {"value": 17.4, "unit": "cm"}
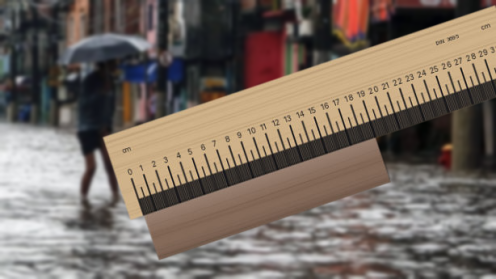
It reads {"value": 19, "unit": "cm"}
